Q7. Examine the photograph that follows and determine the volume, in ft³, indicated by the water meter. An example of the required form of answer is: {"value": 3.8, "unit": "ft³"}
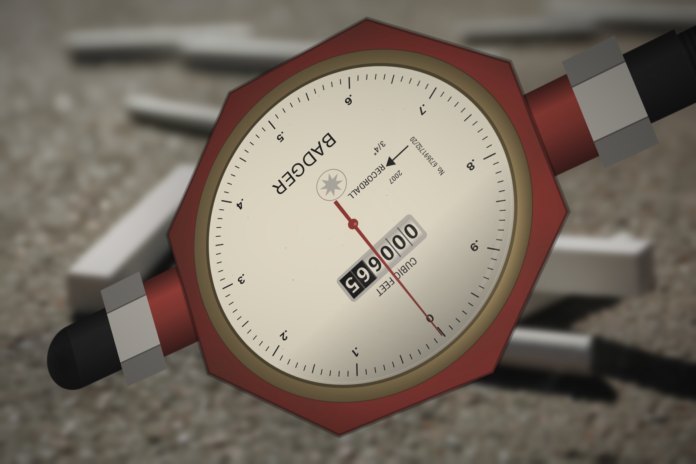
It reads {"value": 665.00, "unit": "ft³"}
